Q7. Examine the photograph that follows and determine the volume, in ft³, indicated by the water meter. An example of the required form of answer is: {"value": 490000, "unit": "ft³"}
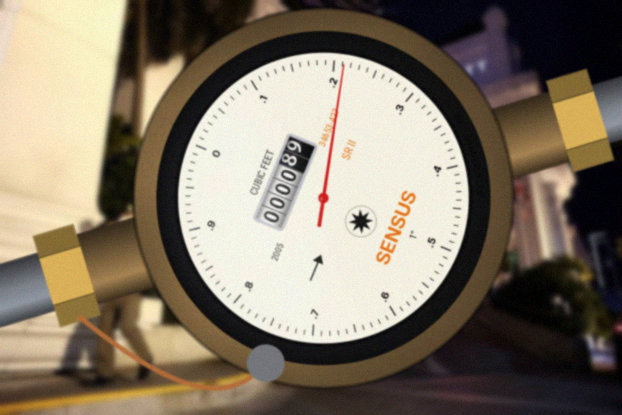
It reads {"value": 89.21, "unit": "ft³"}
